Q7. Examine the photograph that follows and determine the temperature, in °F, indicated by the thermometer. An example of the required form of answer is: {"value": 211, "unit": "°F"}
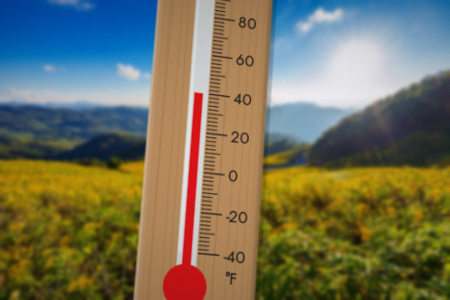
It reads {"value": 40, "unit": "°F"}
